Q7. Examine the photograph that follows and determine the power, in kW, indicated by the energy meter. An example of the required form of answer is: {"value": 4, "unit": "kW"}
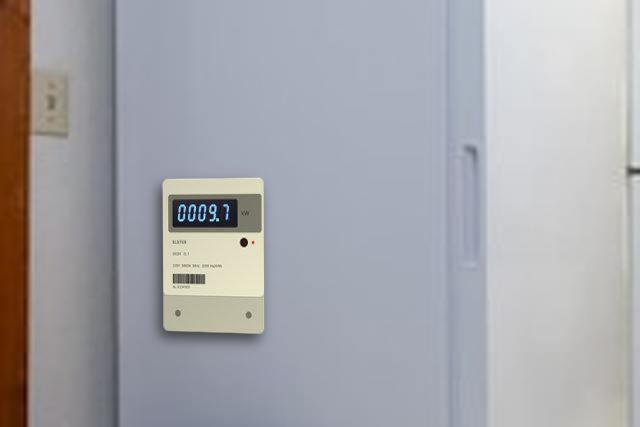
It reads {"value": 9.7, "unit": "kW"}
